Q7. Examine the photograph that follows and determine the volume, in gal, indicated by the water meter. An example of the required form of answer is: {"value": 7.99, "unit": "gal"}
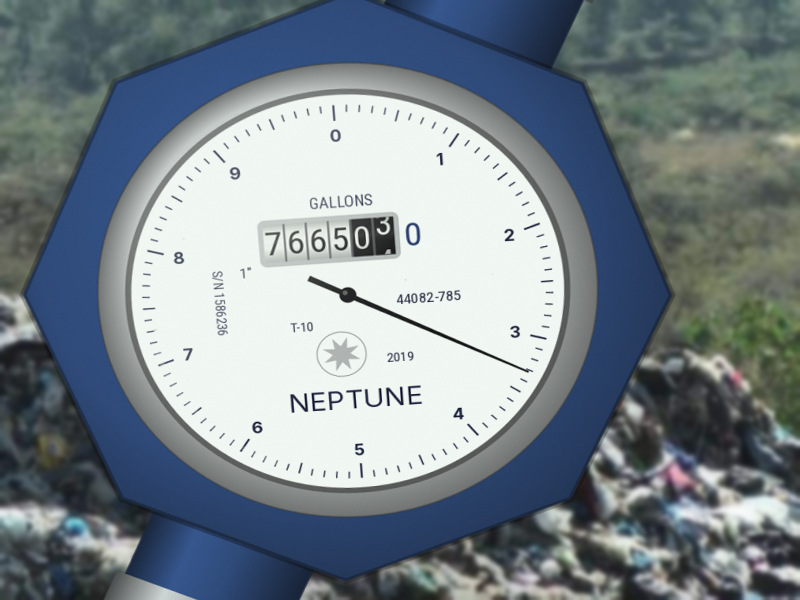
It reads {"value": 7665033.3, "unit": "gal"}
